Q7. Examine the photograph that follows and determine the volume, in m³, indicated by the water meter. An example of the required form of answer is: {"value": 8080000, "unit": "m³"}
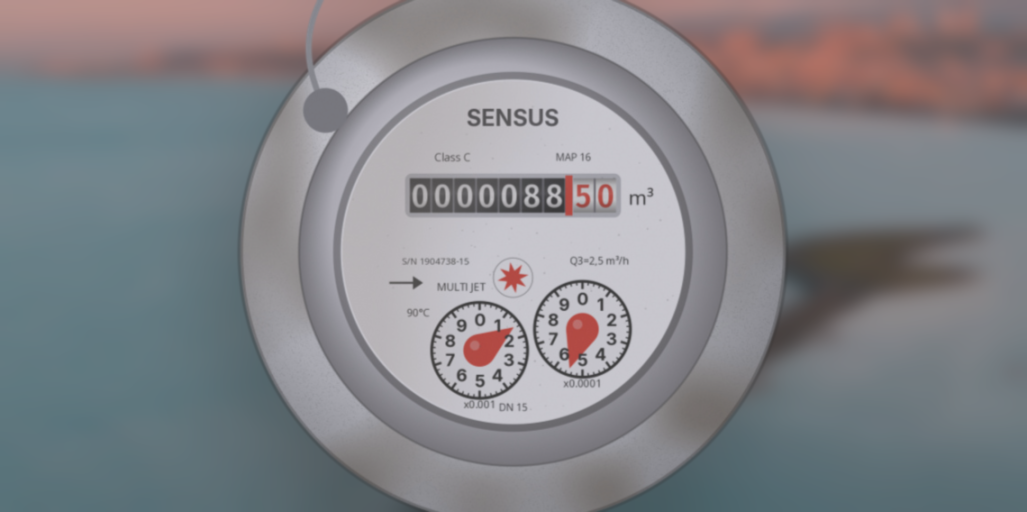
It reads {"value": 88.5015, "unit": "m³"}
